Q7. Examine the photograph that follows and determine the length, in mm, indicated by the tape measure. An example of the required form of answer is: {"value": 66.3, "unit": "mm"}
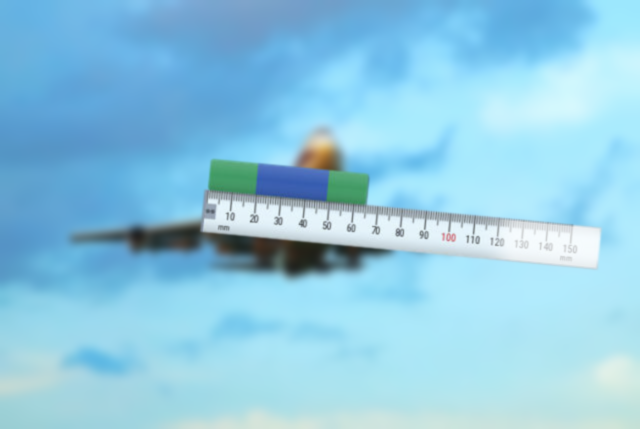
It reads {"value": 65, "unit": "mm"}
